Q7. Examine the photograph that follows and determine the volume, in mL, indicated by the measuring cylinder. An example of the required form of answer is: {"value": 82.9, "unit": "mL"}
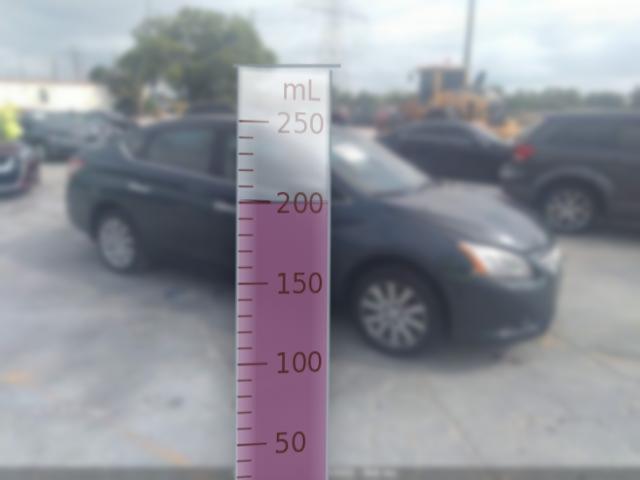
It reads {"value": 200, "unit": "mL"}
